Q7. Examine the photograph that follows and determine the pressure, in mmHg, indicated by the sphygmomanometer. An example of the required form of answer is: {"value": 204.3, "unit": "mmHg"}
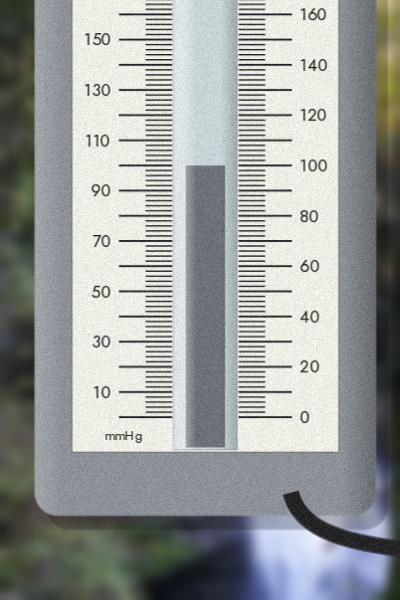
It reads {"value": 100, "unit": "mmHg"}
